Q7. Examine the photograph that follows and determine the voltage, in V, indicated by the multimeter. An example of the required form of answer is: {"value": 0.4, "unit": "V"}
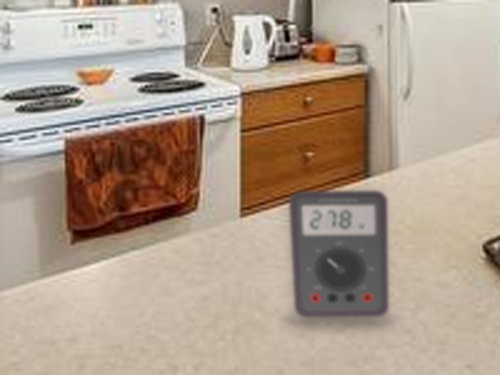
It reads {"value": 278, "unit": "V"}
